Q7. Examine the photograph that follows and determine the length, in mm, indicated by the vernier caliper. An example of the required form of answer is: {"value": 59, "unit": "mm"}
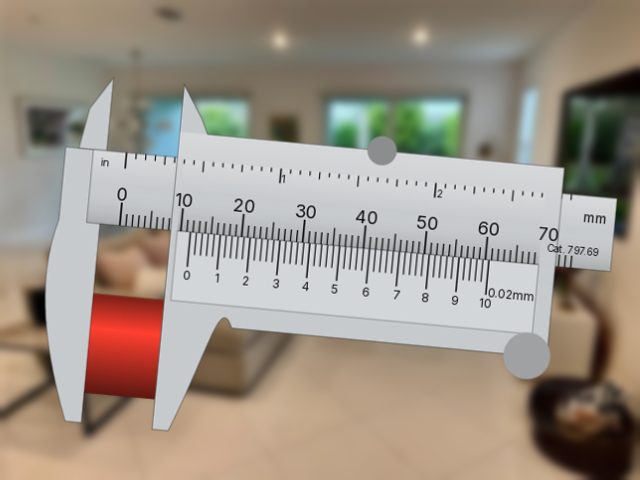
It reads {"value": 11.6, "unit": "mm"}
